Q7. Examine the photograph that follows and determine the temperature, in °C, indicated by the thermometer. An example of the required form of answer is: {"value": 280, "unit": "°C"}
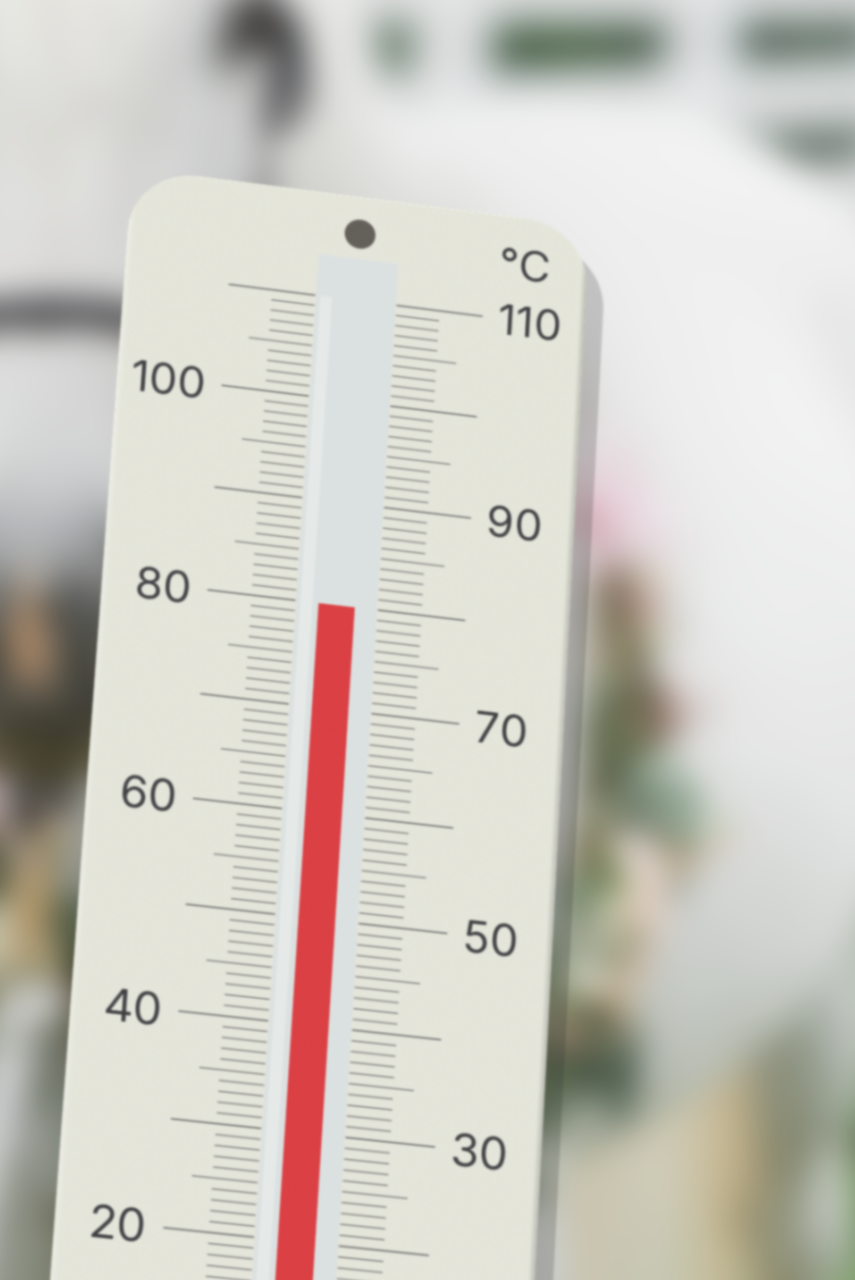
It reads {"value": 80, "unit": "°C"}
